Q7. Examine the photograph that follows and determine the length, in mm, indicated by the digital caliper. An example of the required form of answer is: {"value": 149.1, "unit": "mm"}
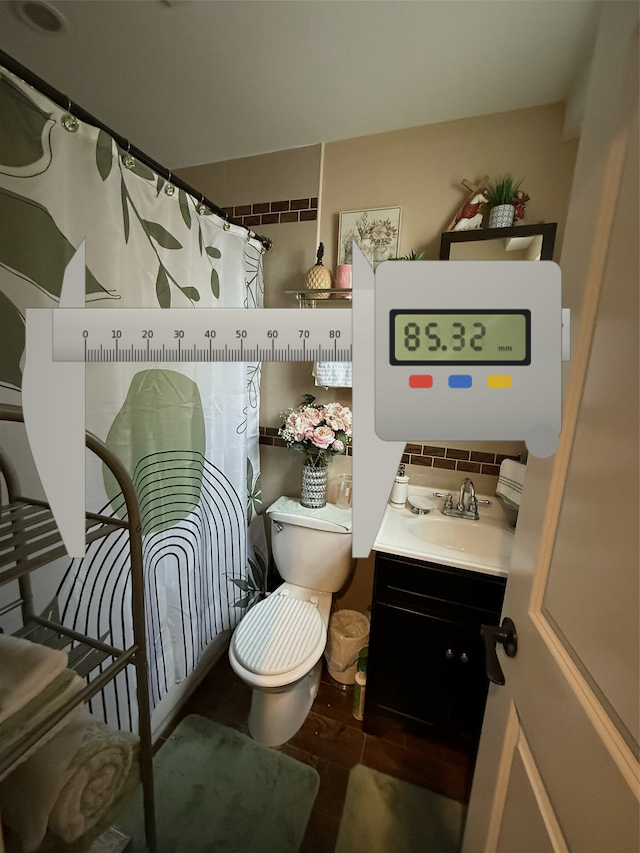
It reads {"value": 85.32, "unit": "mm"}
